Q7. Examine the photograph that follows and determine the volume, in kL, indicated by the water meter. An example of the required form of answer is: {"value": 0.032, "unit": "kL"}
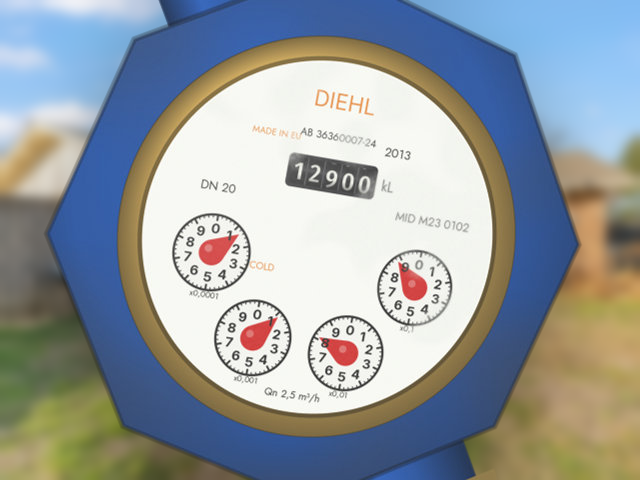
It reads {"value": 12899.8811, "unit": "kL"}
